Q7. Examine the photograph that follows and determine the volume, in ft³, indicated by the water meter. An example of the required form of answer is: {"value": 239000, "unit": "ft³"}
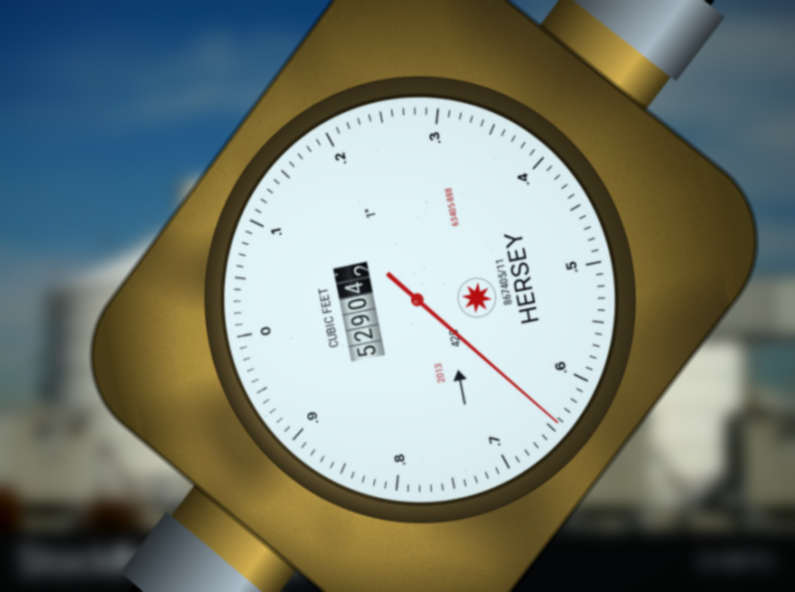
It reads {"value": 529041.64, "unit": "ft³"}
